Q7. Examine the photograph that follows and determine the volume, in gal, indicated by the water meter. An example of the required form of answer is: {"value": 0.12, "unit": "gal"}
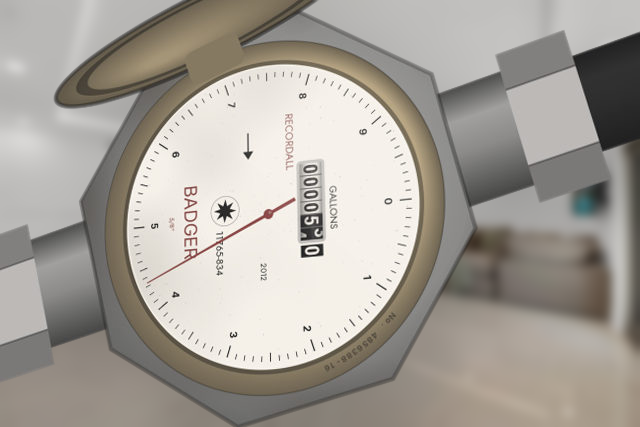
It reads {"value": 534.3, "unit": "gal"}
